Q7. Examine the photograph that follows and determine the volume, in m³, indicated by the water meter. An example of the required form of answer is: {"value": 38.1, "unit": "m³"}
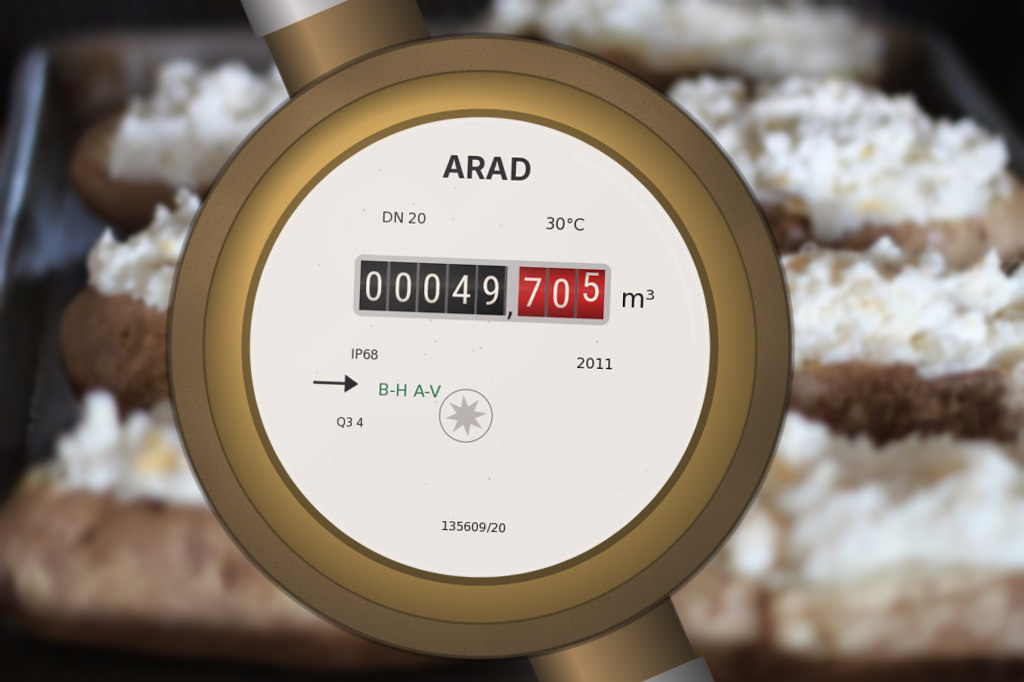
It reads {"value": 49.705, "unit": "m³"}
